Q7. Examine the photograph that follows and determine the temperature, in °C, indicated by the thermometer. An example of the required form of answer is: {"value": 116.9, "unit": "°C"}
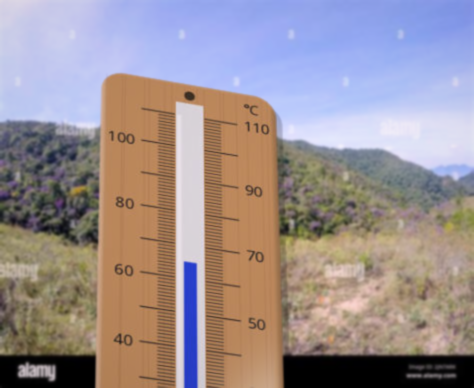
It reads {"value": 65, "unit": "°C"}
